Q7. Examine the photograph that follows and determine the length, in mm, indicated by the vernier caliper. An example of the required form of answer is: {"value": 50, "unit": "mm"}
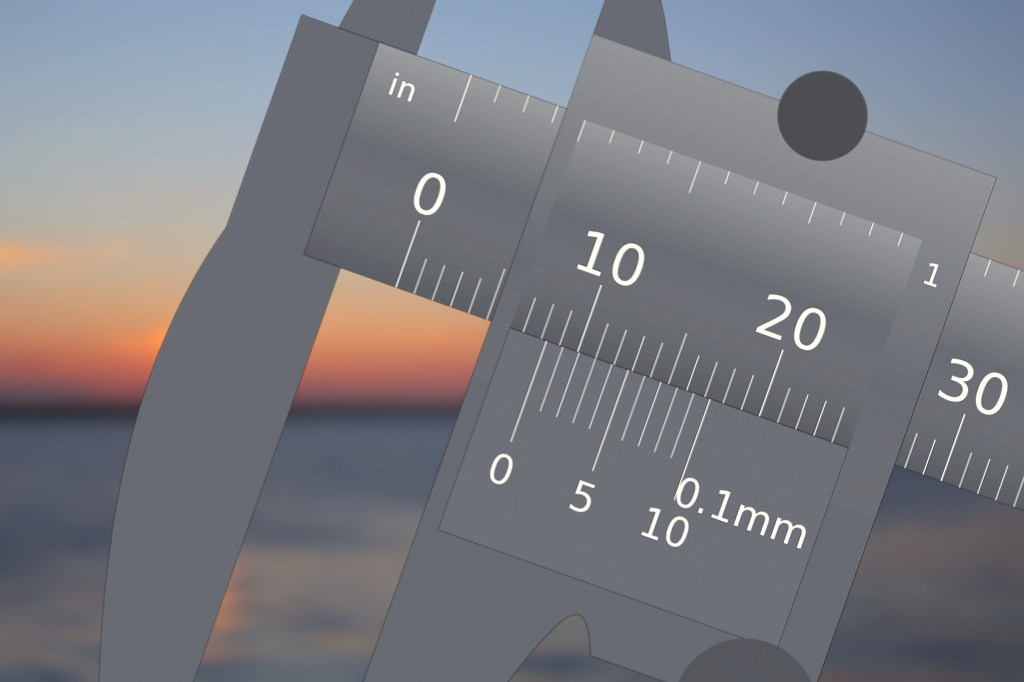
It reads {"value": 8.3, "unit": "mm"}
